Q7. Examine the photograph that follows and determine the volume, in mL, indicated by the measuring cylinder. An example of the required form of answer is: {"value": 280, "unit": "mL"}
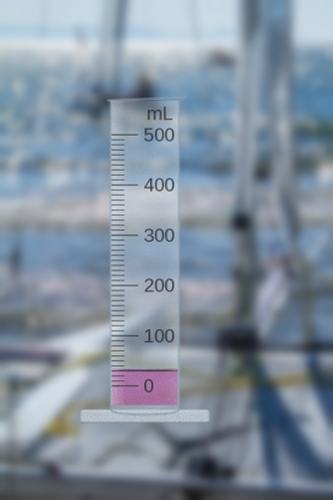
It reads {"value": 30, "unit": "mL"}
